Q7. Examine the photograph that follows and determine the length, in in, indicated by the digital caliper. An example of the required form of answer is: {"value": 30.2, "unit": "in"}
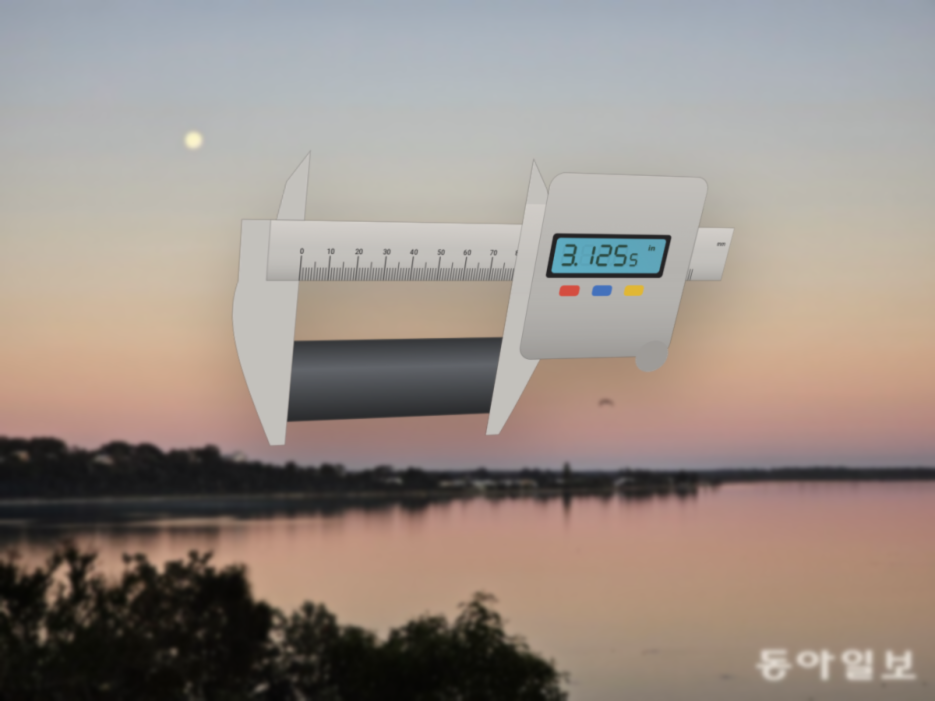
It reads {"value": 3.1255, "unit": "in"}
